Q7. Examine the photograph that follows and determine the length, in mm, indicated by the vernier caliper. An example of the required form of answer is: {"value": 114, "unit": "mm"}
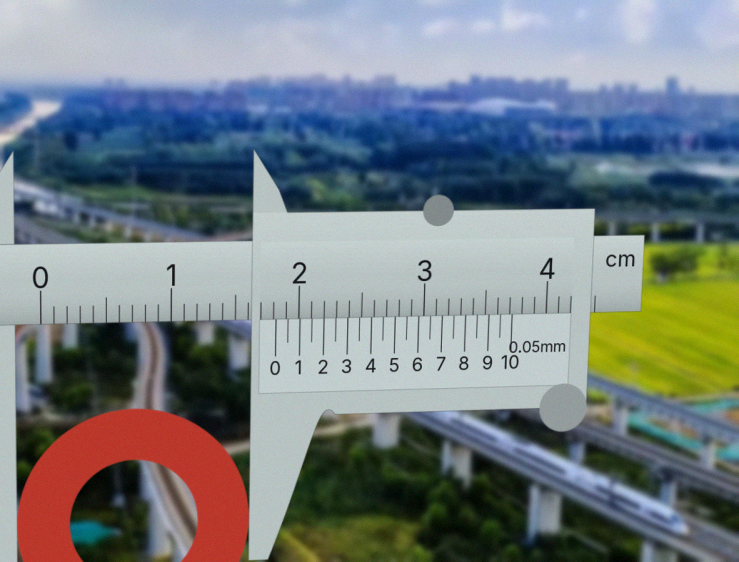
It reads {"value": 18.2, "unit": "mm"}
